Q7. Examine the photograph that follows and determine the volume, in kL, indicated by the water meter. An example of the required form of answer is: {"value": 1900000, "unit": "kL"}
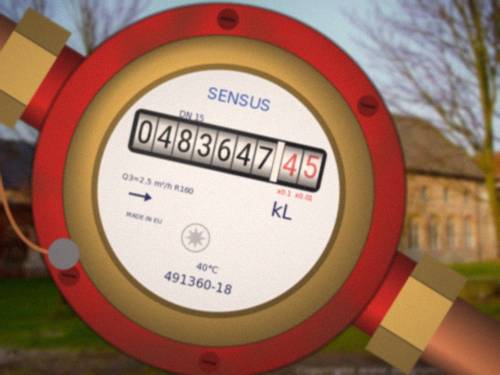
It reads {"value": 483647.45, "unit": "kL"}
